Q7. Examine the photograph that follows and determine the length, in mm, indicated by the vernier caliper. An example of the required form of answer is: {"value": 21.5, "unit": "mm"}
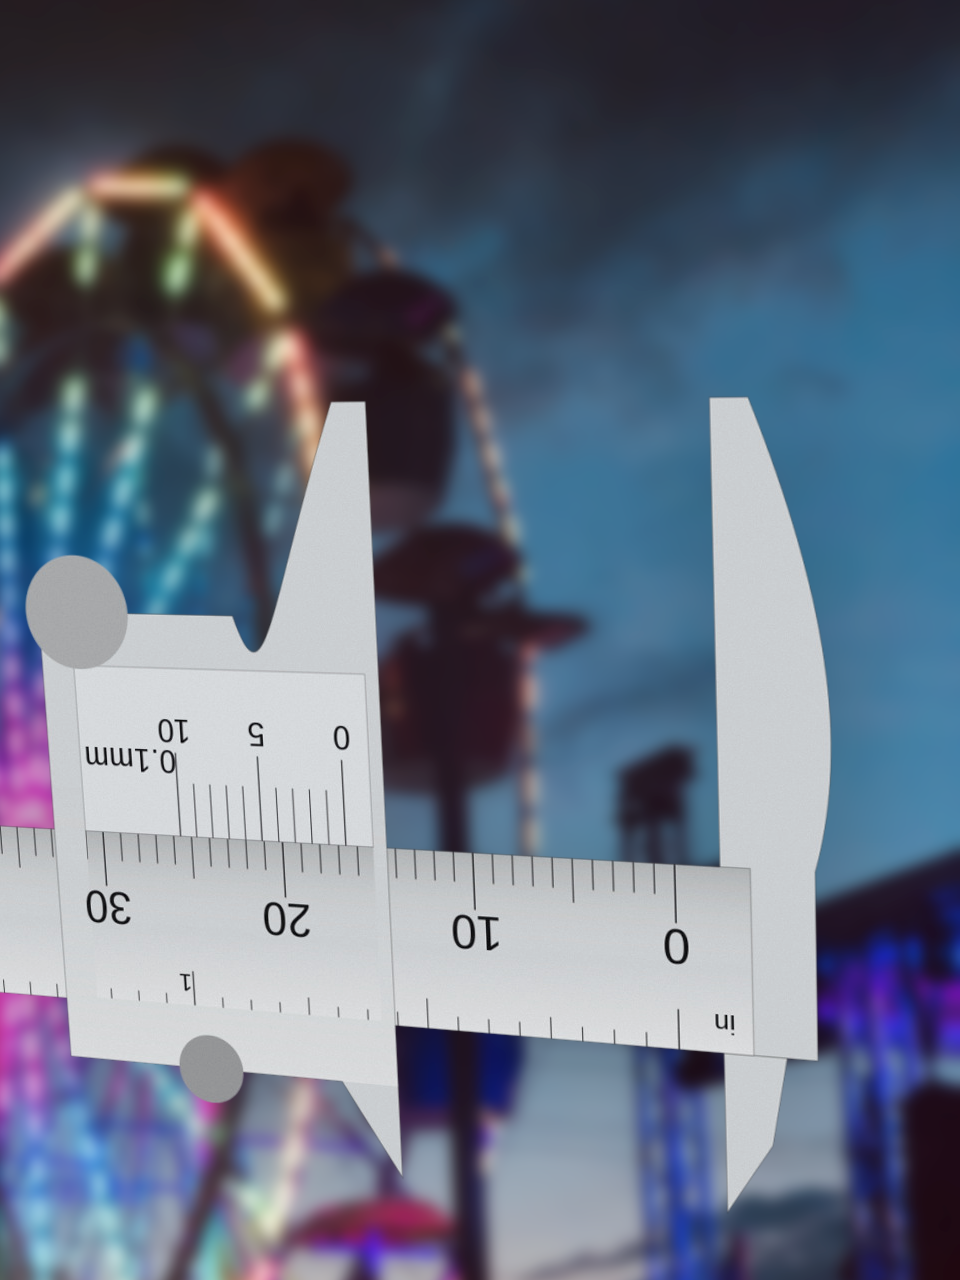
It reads {"value": 16.6, "unit": "mm"}
